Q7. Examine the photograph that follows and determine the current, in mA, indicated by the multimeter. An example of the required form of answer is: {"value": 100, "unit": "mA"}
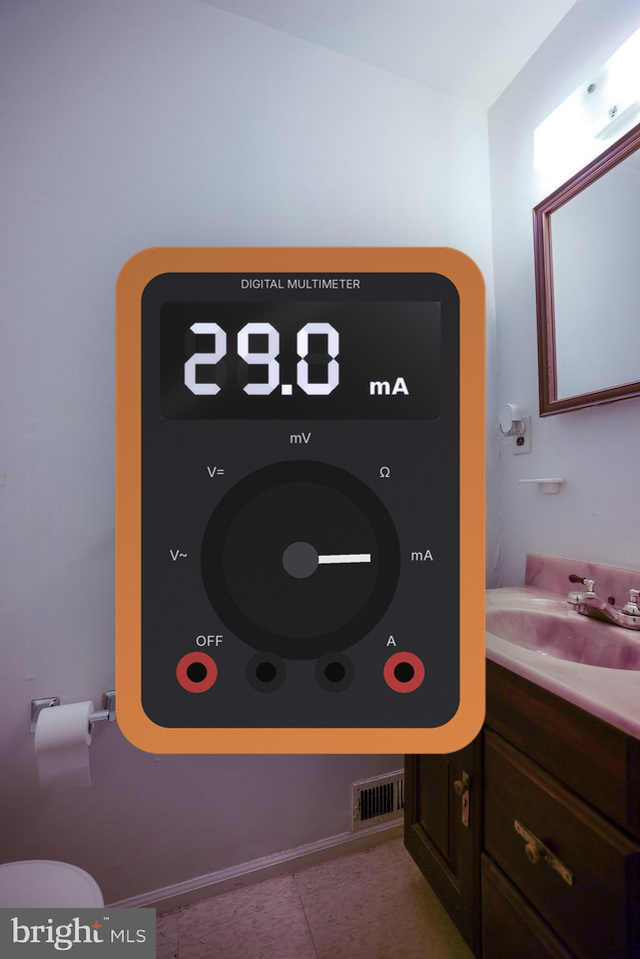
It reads {"value": 29.0, "unit": "mA"}
